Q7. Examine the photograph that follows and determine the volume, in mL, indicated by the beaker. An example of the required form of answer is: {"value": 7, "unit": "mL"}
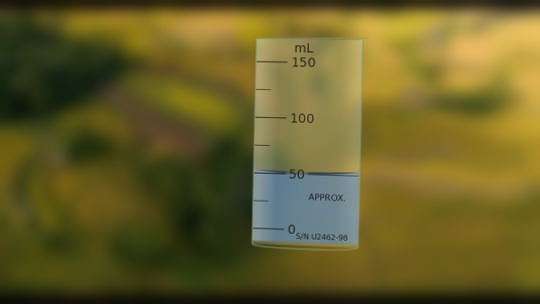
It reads {"value": 50, "unit": "mL"}
